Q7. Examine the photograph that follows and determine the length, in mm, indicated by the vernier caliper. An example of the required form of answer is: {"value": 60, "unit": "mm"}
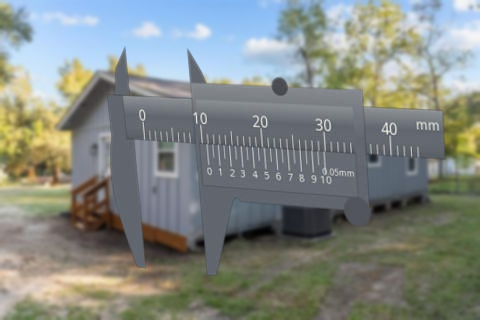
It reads {"value": 10.8, "unit": "mm"}
